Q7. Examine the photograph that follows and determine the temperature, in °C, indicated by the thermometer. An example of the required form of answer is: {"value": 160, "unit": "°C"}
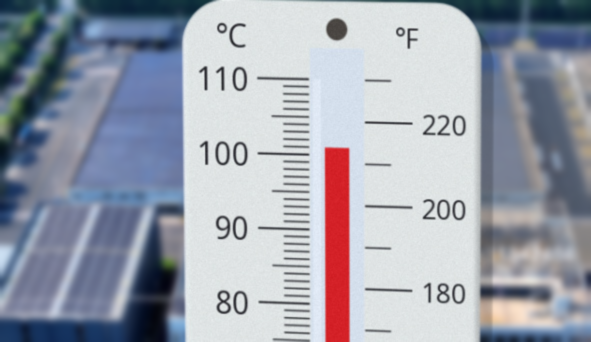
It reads {"value": 101, "unit": "°C"}
